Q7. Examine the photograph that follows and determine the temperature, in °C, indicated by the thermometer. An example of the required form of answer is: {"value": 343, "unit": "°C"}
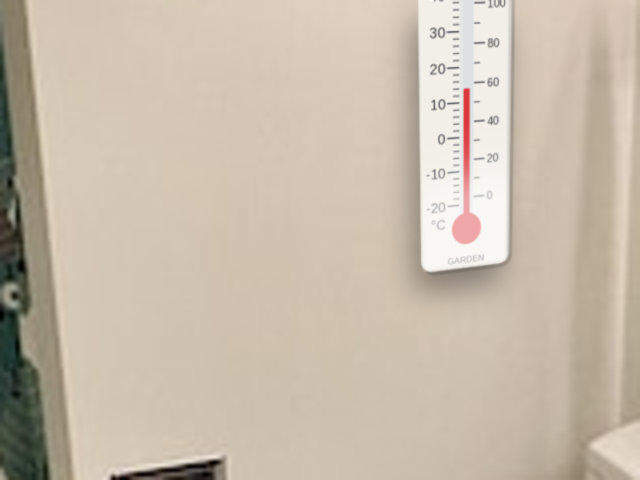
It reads {"value": 14, "unit": "°C"}
